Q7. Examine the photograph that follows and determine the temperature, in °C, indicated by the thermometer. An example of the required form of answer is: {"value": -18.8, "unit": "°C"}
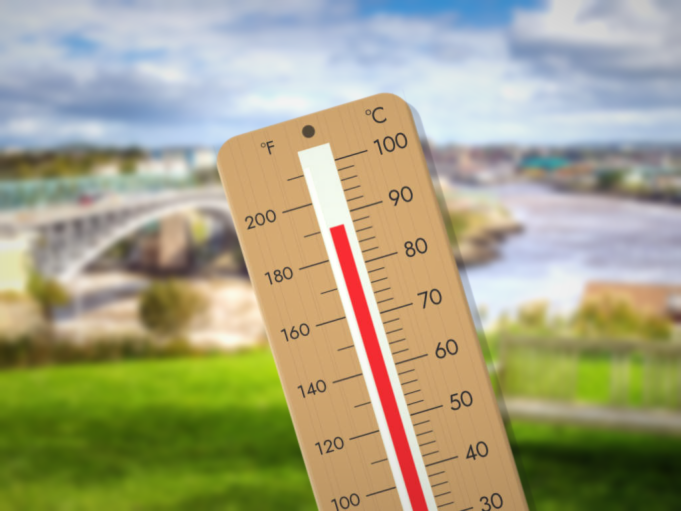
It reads {"value": 88, "unit": "°C"}
